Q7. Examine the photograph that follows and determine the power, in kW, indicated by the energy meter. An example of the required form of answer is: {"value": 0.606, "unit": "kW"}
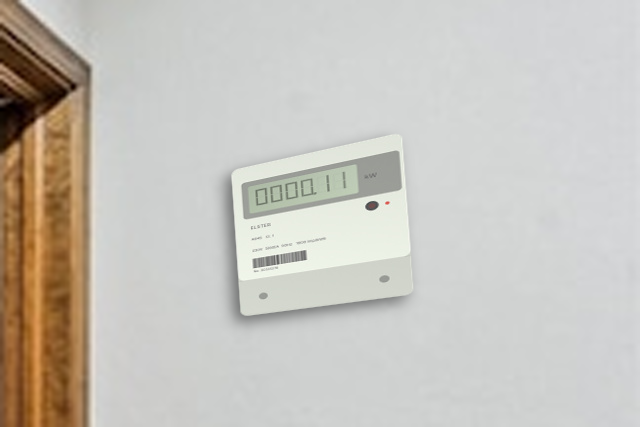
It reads {"value": 0.11, "unit": "kW"}
